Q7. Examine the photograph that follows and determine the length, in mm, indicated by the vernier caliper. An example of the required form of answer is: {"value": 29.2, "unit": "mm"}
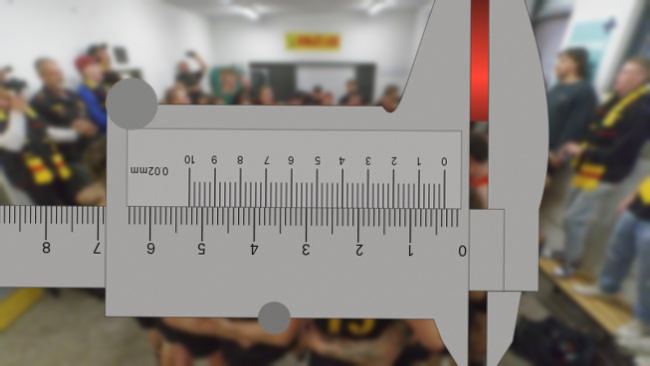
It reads {"value": 3.5, "unit": "mm"}
